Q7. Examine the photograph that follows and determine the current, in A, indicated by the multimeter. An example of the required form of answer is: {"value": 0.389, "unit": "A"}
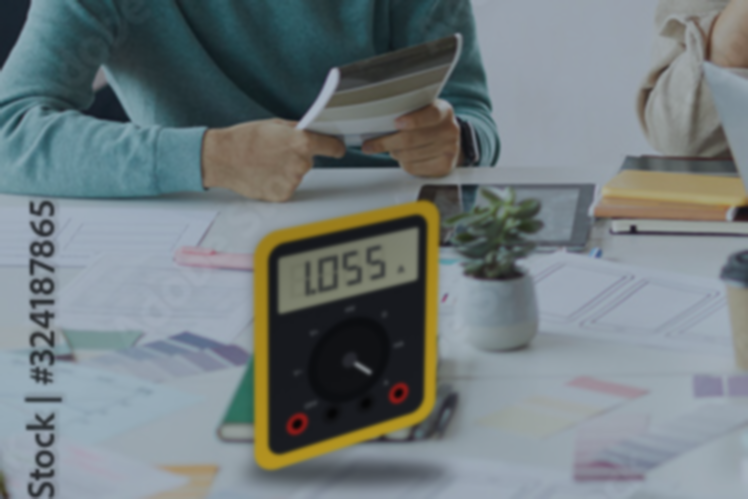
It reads {"value": 1.055, "unit": "A"}
